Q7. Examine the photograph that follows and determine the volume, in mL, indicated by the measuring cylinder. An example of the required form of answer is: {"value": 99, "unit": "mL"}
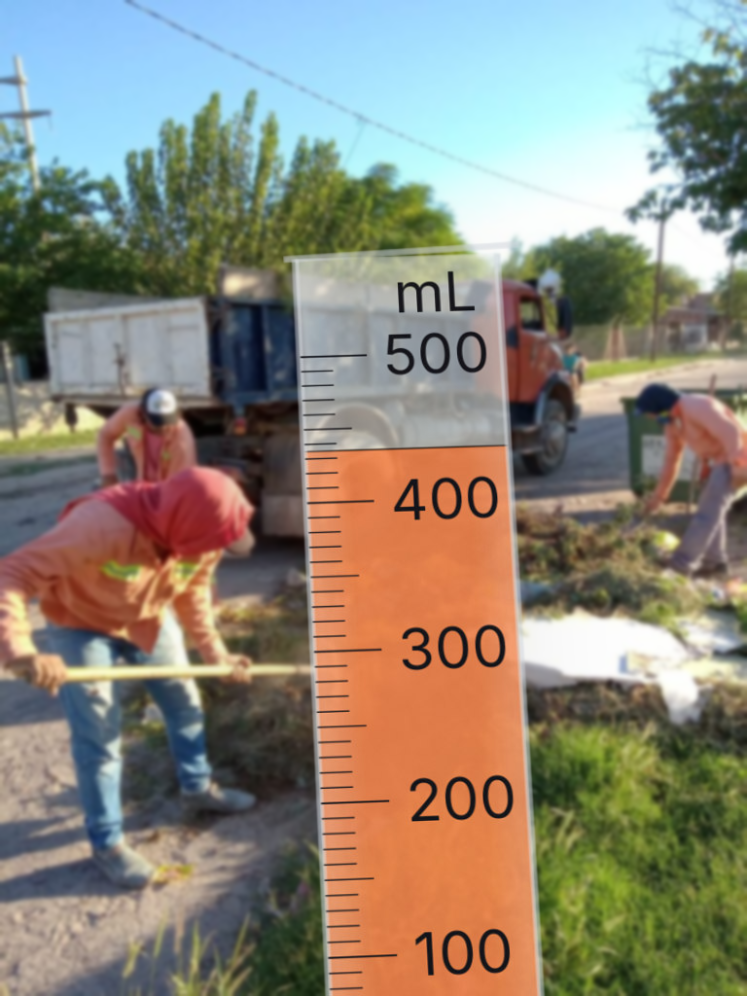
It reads {"value": 435, "unit": "mL"}
